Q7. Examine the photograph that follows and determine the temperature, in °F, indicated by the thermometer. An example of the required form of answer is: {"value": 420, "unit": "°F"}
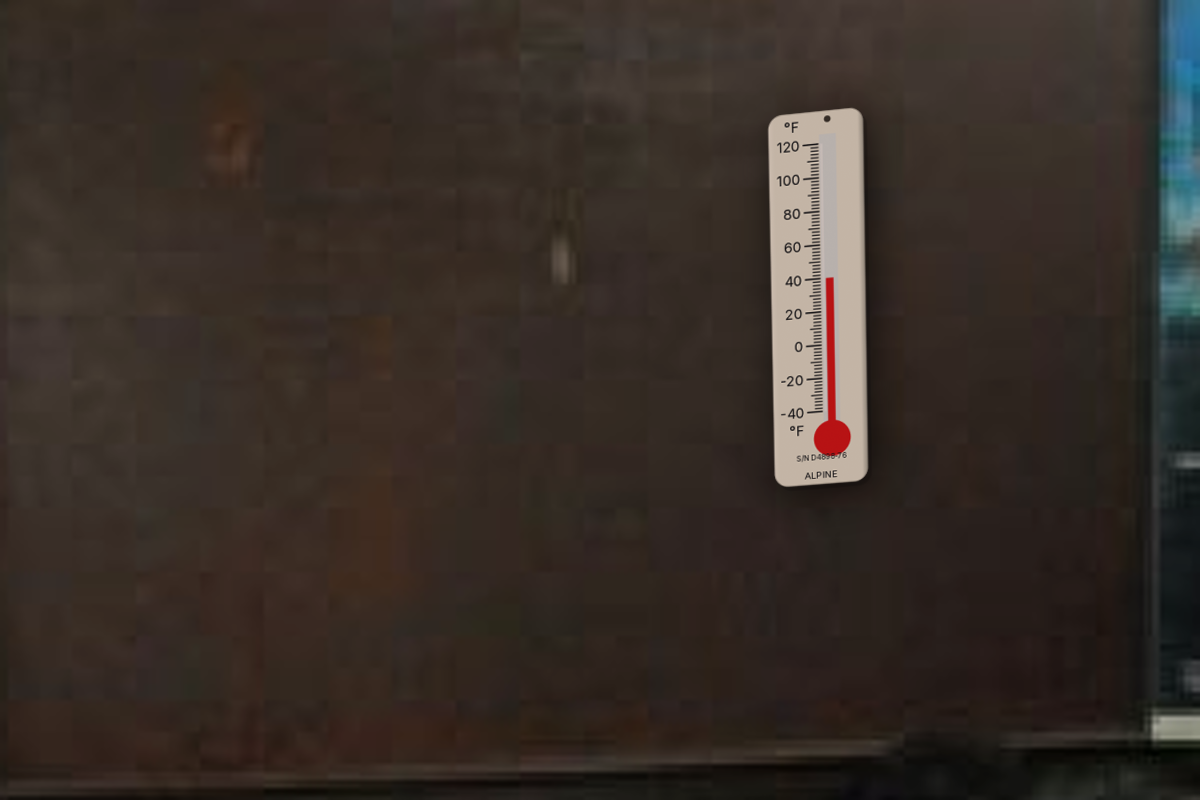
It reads {"value": 40, "unit": "°F"}
